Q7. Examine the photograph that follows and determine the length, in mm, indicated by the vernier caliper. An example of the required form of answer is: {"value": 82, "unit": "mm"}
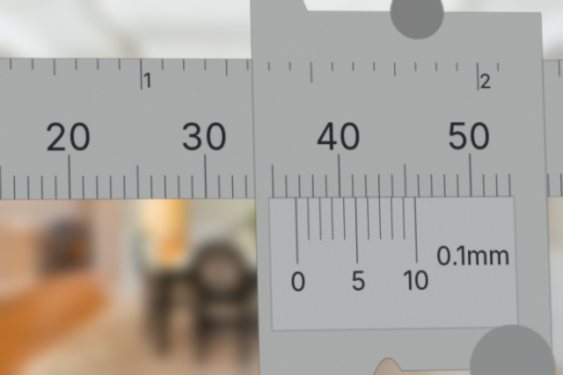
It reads {"value": 36.7, "unit": "mm"}
